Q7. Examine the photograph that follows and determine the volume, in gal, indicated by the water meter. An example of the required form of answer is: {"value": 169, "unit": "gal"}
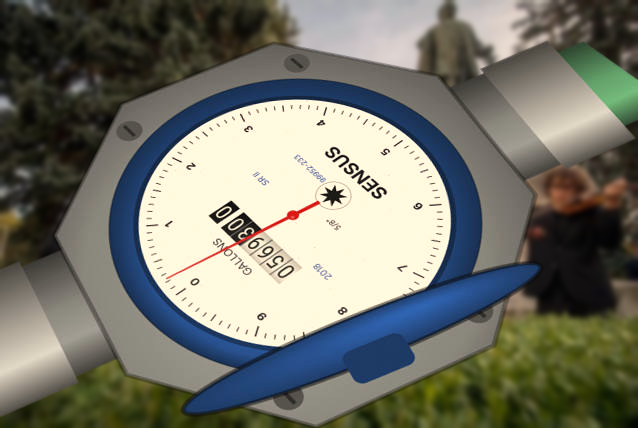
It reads {"value": 569300.2, "unit": "gal"}
